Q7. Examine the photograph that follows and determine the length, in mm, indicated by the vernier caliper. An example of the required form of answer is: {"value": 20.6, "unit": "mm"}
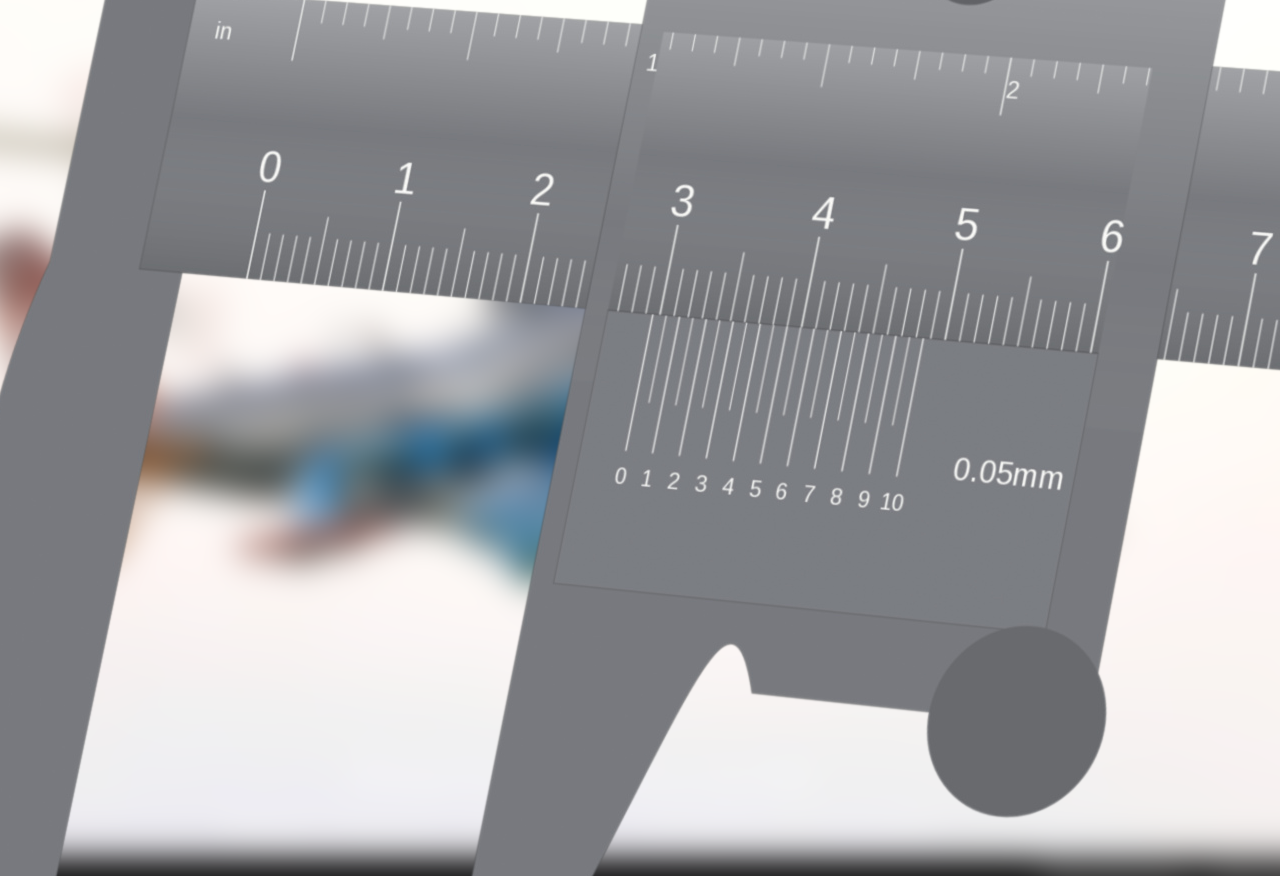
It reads {"value": 29.5, "unit": "mm"}
